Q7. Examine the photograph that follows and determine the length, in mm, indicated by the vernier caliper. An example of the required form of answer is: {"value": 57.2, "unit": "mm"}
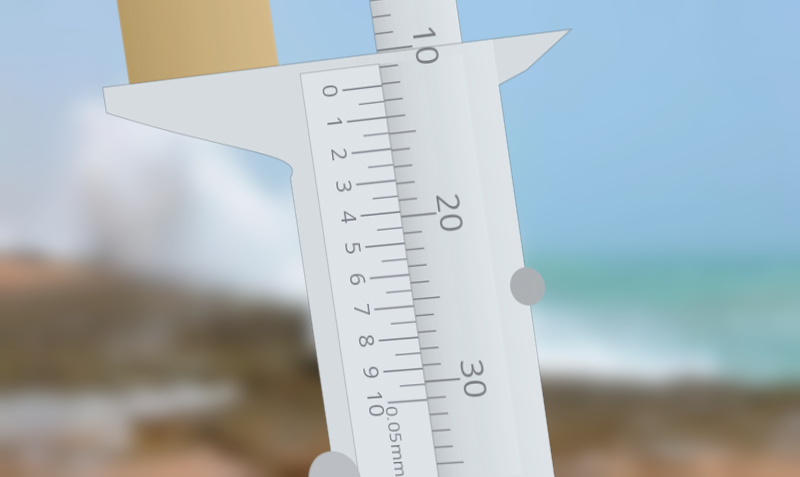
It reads {"value": 12.1, "unit": "mm"}
